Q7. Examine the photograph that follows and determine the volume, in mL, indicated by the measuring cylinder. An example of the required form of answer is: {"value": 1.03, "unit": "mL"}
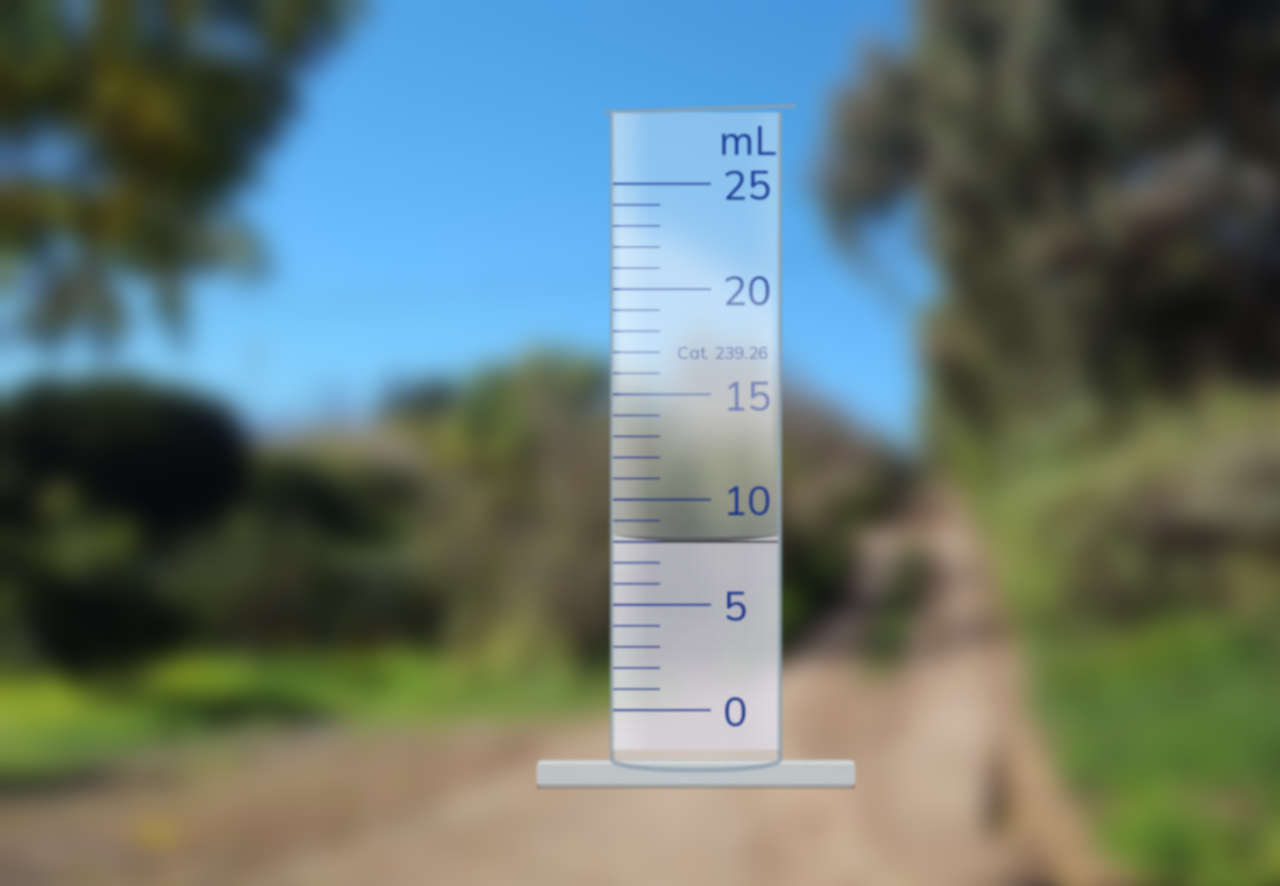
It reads {"value": 8, "unit": "mL"}
